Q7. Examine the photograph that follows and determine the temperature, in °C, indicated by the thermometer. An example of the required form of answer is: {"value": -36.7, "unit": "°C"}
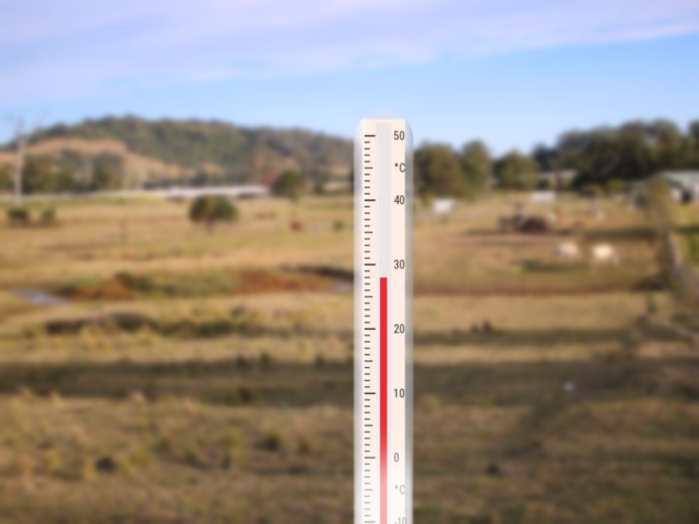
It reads {"value": 28, "unit": "°C"}
